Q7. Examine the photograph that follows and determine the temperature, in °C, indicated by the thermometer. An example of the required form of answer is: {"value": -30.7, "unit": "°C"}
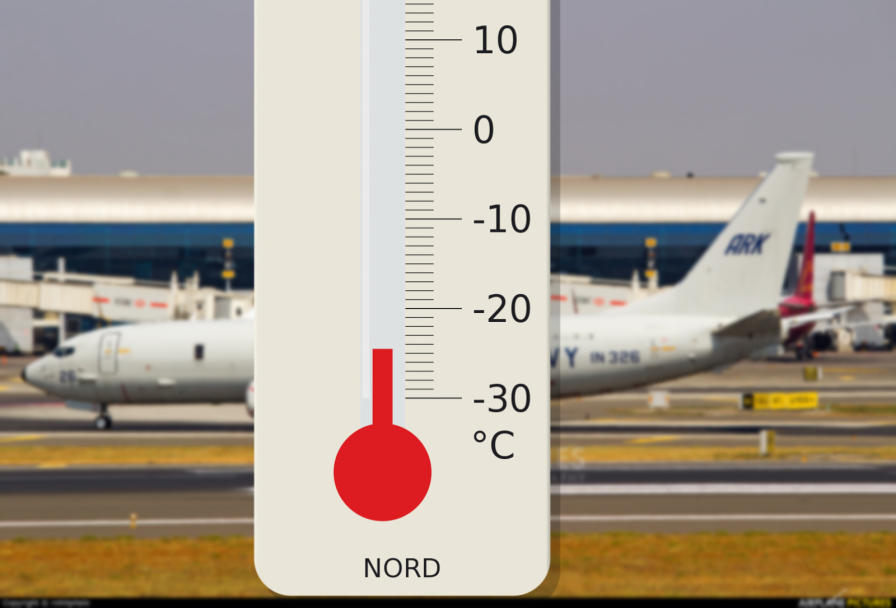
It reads {"value": -24.5, "unit": "°C"}
